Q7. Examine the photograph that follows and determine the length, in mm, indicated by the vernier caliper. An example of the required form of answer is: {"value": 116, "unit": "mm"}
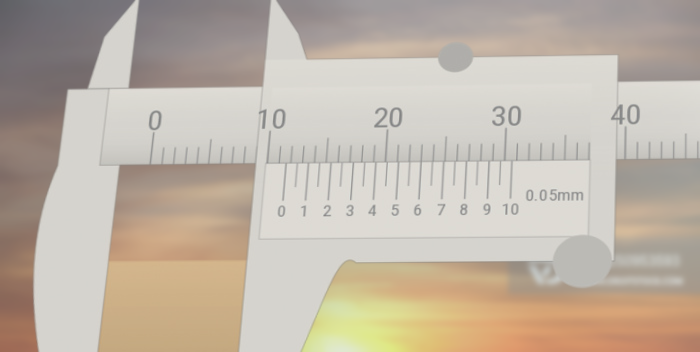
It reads {"value": 11.6, "unit": "mm"}
